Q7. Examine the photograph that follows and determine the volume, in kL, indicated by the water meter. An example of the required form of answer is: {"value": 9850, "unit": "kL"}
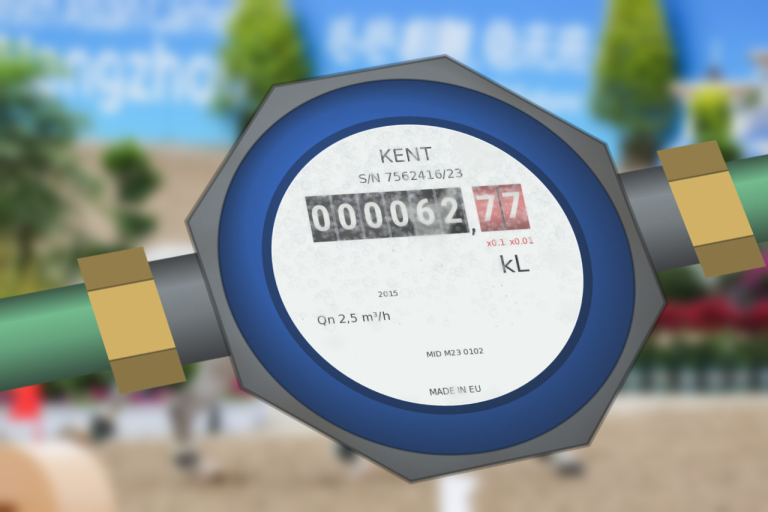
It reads {"value": 62.77, "unit": "kL"}
